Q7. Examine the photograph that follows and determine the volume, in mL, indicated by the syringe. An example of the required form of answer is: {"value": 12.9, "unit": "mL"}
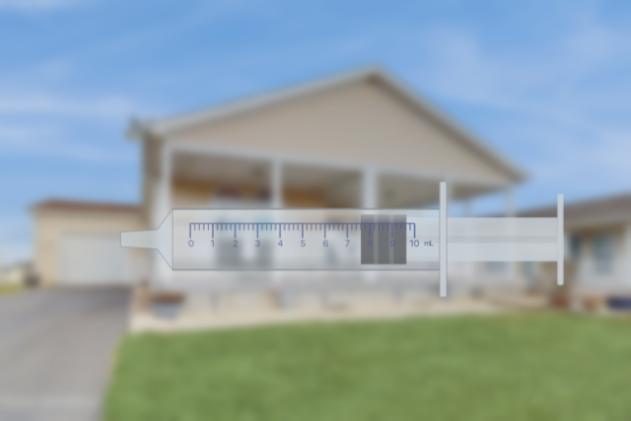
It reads {"value": 7.6, "unit": "mL"}
